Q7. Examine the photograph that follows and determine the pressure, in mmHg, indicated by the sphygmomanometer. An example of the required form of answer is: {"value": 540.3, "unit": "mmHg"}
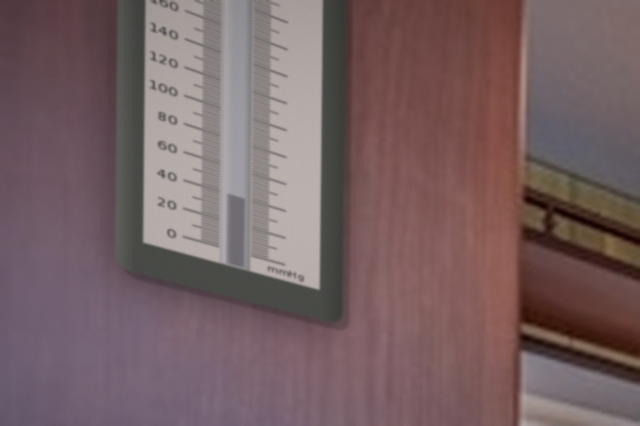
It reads {"value": 40, "unit": "mmHg"}
